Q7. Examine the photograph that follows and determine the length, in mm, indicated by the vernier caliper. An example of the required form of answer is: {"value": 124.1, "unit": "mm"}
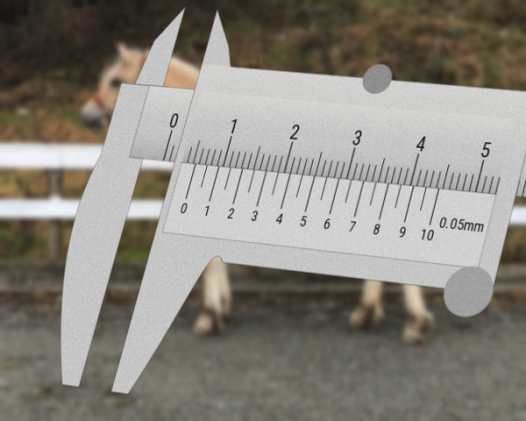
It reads {"value": 5.4, "unit": "mm"}
